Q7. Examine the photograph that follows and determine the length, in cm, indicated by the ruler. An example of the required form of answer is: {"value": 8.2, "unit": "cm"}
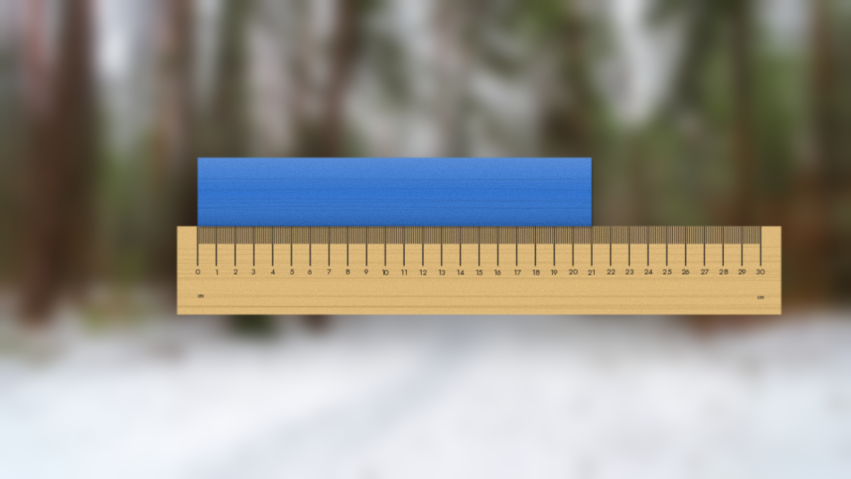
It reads {"value": 21, "unit": "cm"}
